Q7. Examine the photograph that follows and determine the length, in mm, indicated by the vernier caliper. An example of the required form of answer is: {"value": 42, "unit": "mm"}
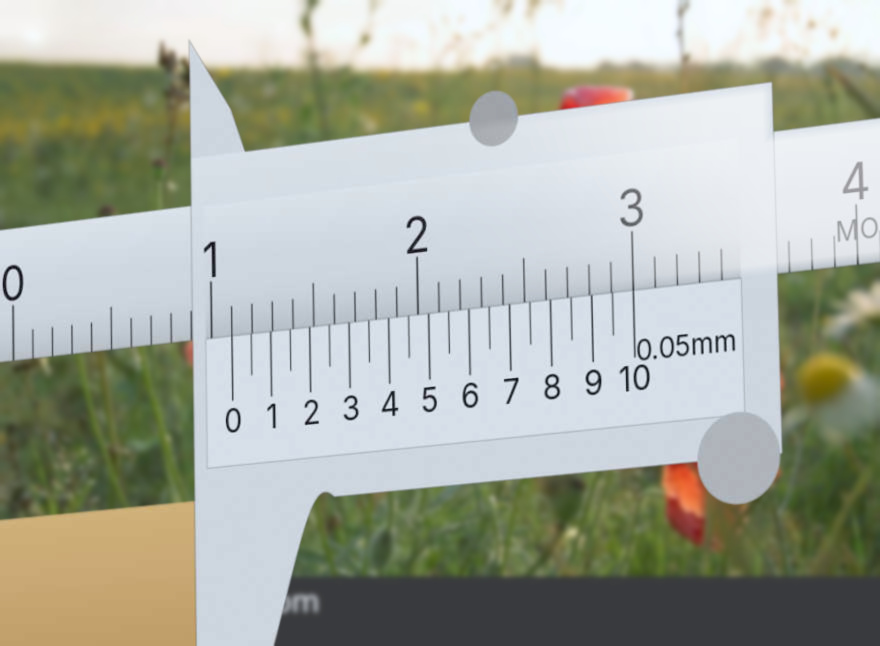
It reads {"value": 11.0, "unit": "mm"}
